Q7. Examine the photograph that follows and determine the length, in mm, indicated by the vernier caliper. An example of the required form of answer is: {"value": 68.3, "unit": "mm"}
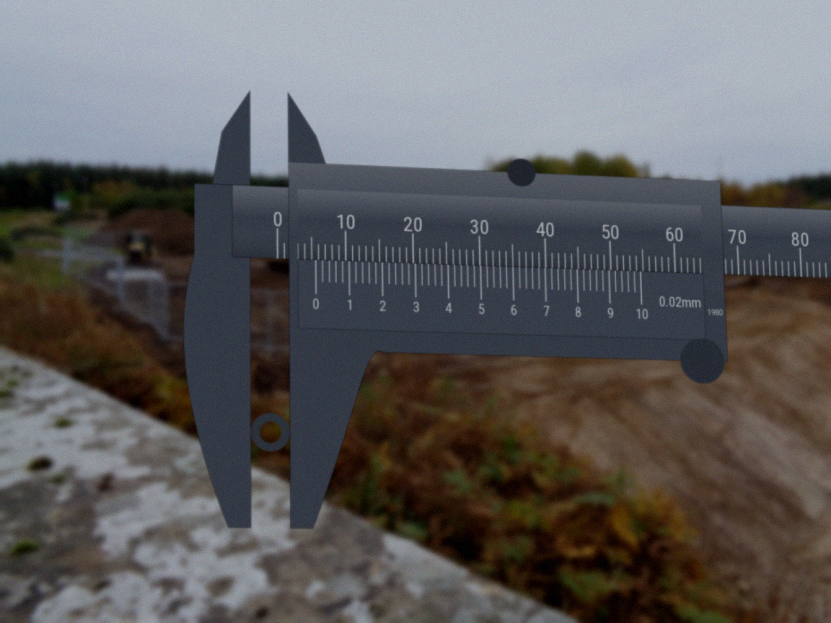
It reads {"value": 5.6, "unit": "mm"}
